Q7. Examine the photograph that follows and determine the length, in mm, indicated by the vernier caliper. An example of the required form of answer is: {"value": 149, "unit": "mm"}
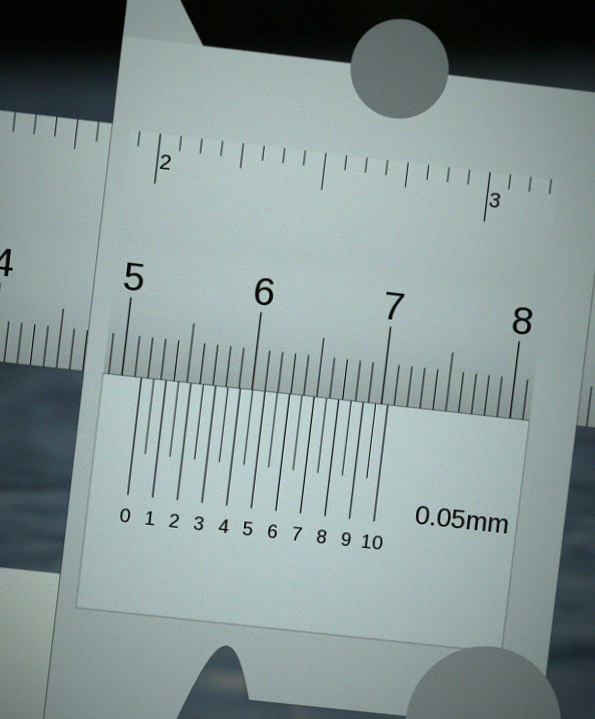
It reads {"value": 51.5, "unit": "mm"}
